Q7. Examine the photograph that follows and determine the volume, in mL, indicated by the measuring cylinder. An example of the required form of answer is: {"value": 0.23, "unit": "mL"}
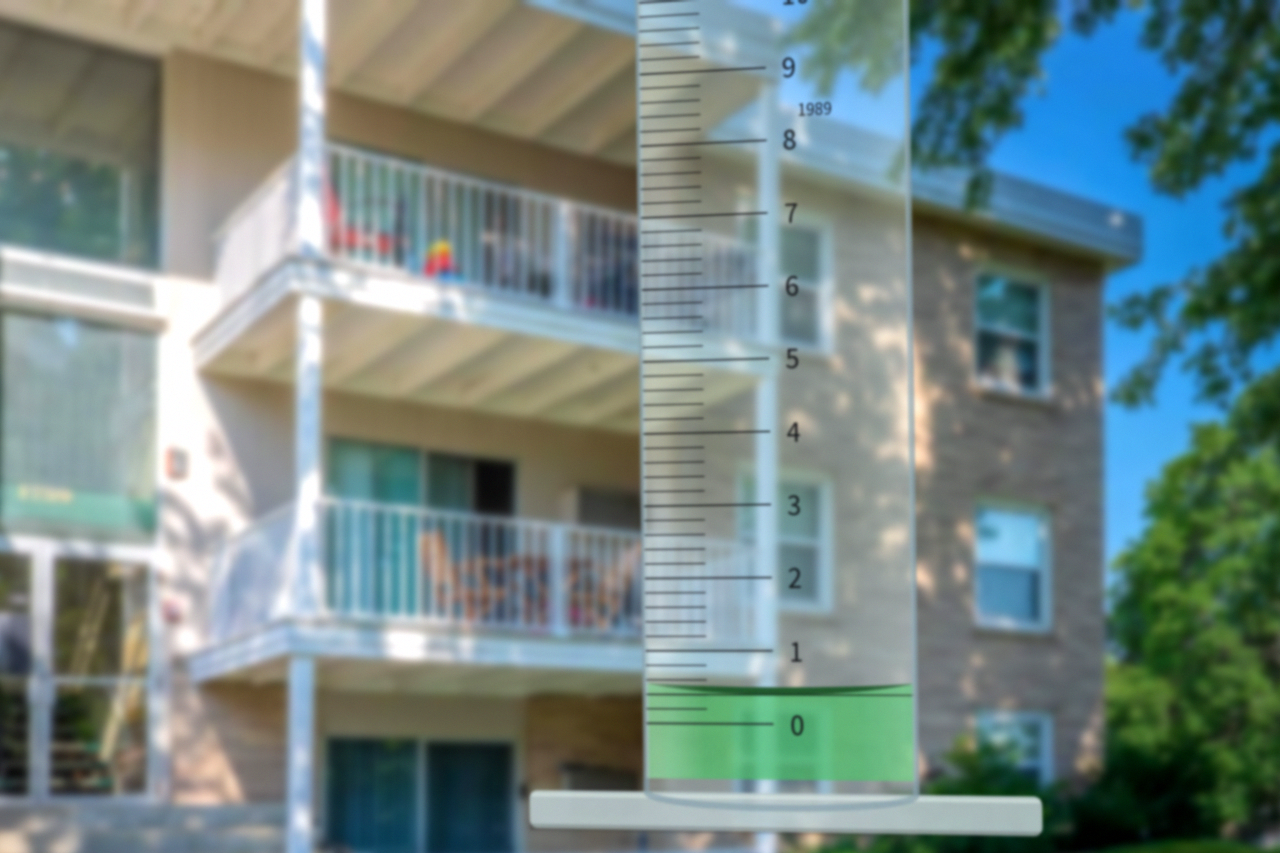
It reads {"value": 0.4, "unit": "mL"}
